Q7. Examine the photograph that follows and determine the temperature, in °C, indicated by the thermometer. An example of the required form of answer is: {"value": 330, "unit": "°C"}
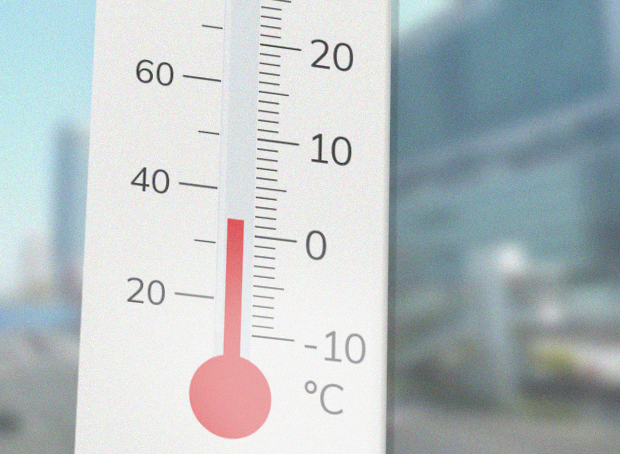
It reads {"value": 1.5, "unit": "°C"}
